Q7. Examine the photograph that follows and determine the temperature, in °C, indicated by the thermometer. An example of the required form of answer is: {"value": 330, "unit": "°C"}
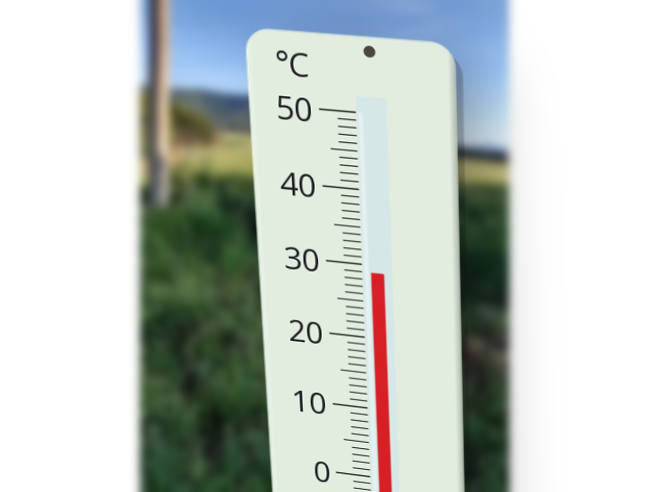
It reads {"value": 29, "unit": "°C"}
